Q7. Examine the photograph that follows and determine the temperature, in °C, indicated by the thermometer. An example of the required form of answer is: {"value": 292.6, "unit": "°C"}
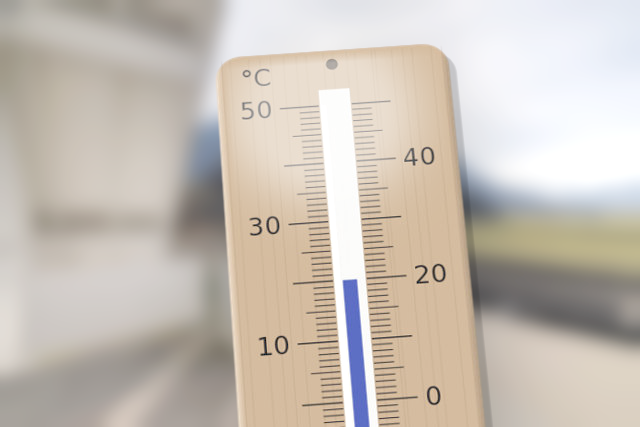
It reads {"value": 20, "unit": "°C"}
